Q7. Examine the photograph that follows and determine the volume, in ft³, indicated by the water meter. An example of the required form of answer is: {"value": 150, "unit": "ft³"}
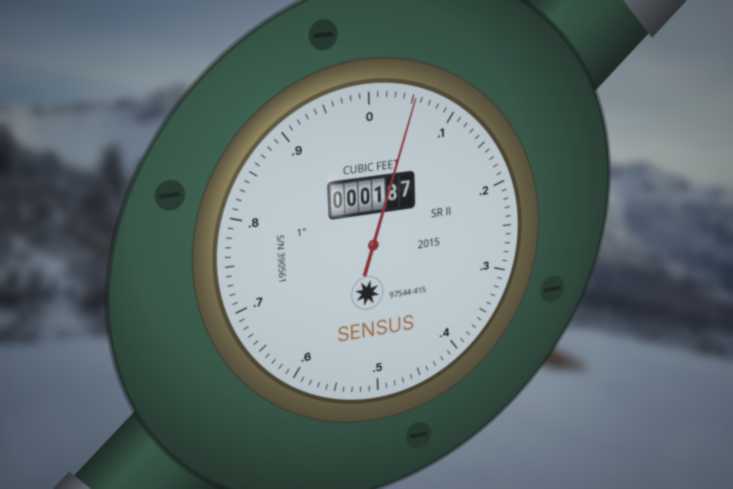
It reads {"value": 187.05, "unit": "ft³"}
